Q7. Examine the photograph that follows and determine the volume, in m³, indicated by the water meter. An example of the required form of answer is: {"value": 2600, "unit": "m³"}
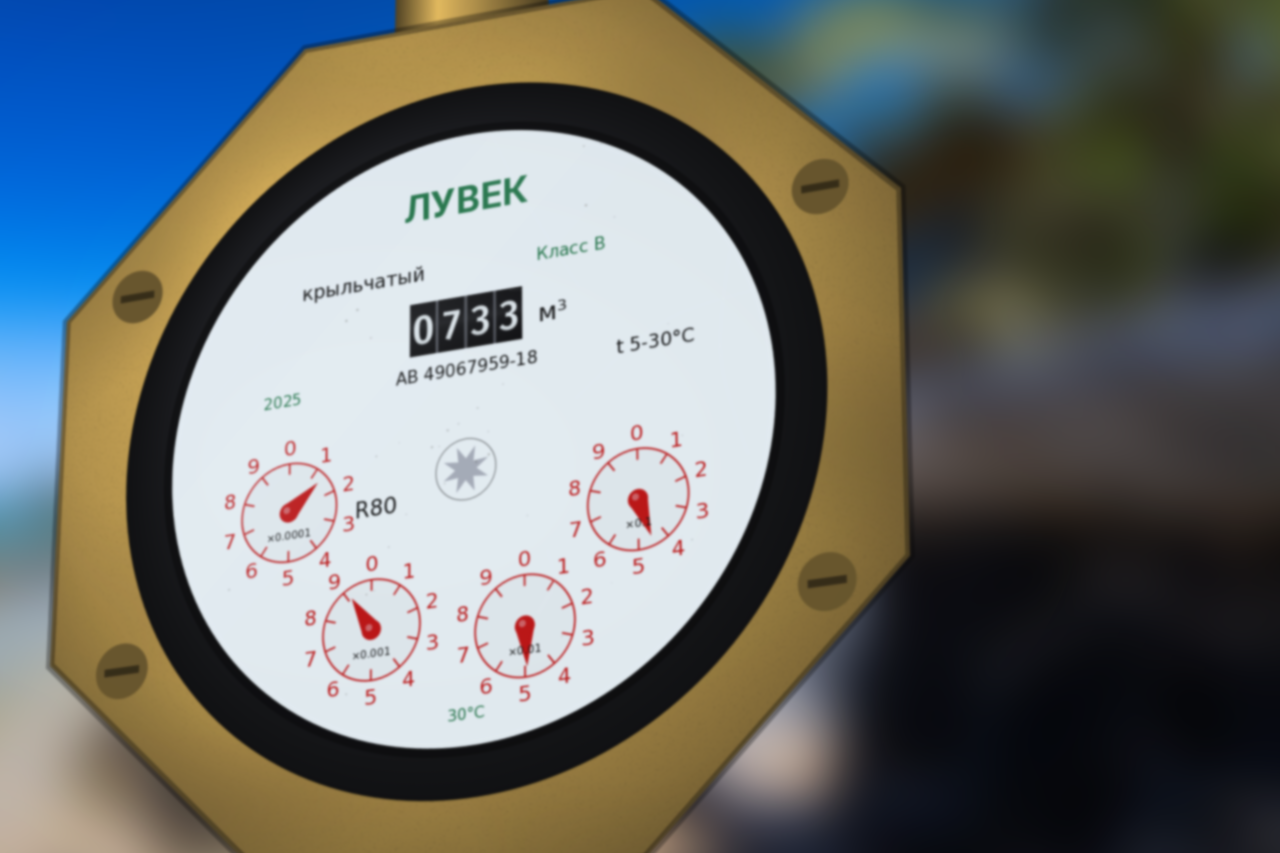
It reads {"value": 733.4491, "unit": "m³"}
